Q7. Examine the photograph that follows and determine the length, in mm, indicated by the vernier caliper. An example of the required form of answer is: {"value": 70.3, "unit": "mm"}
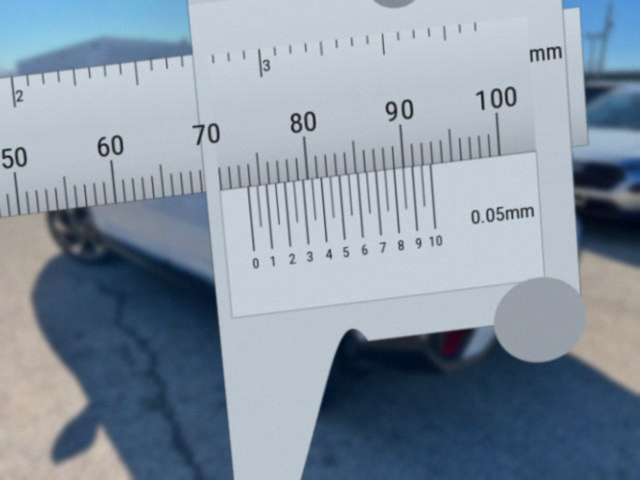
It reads {"value": 73.8, "unit": "mm"}
